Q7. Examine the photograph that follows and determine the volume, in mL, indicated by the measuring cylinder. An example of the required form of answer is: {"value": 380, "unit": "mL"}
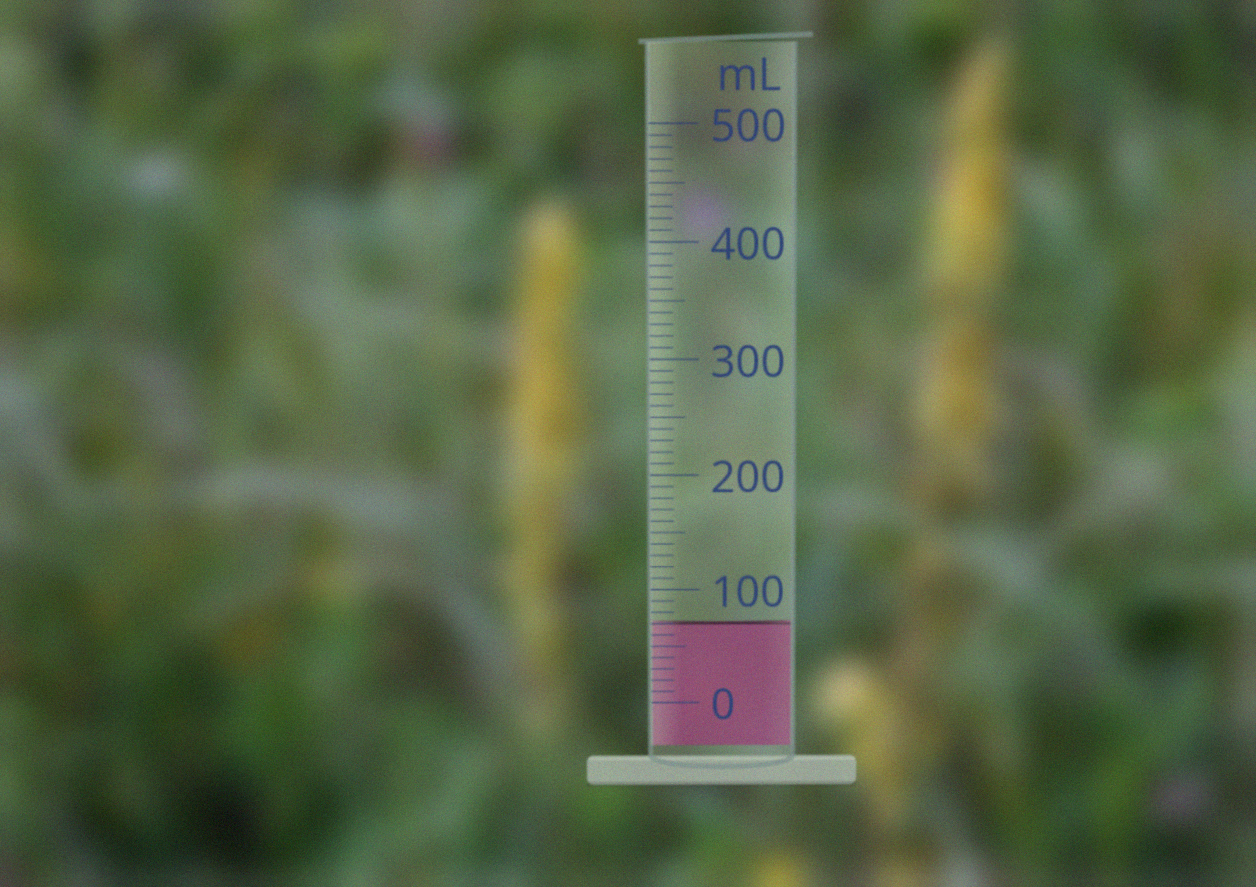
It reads {"value": 70, "unit": "mL"}
